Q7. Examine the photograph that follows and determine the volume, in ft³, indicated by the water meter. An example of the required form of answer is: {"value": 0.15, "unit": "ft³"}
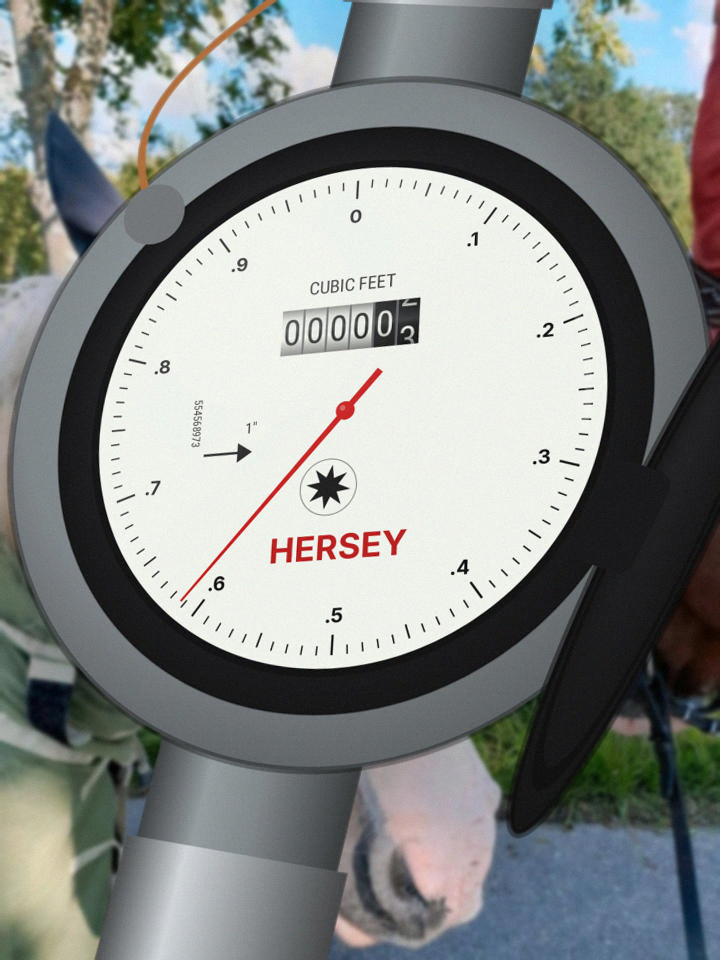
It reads {"value": 2.61, "unit": "ft³"}
